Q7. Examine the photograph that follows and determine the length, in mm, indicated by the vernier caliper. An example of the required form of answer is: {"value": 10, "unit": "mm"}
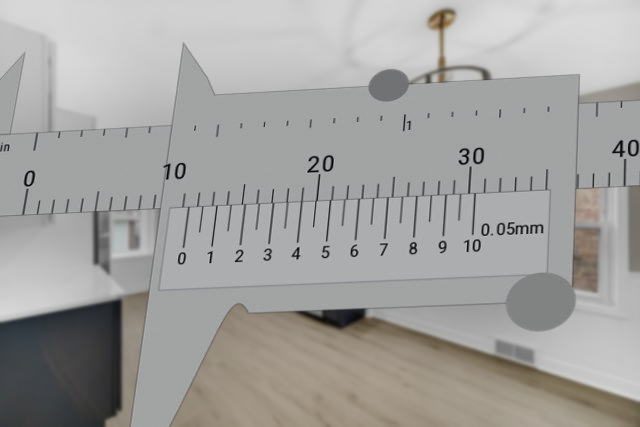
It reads {"value": 11.4, "unit": "mm"}
